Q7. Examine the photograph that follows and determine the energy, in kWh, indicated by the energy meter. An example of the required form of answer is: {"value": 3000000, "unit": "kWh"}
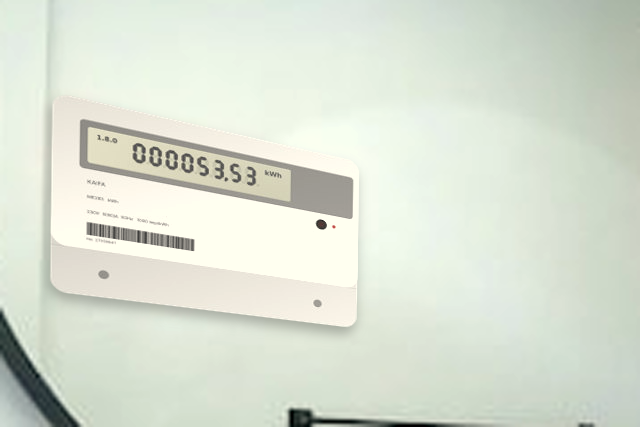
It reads {"value": 53.53, "unit": "kWh"}
